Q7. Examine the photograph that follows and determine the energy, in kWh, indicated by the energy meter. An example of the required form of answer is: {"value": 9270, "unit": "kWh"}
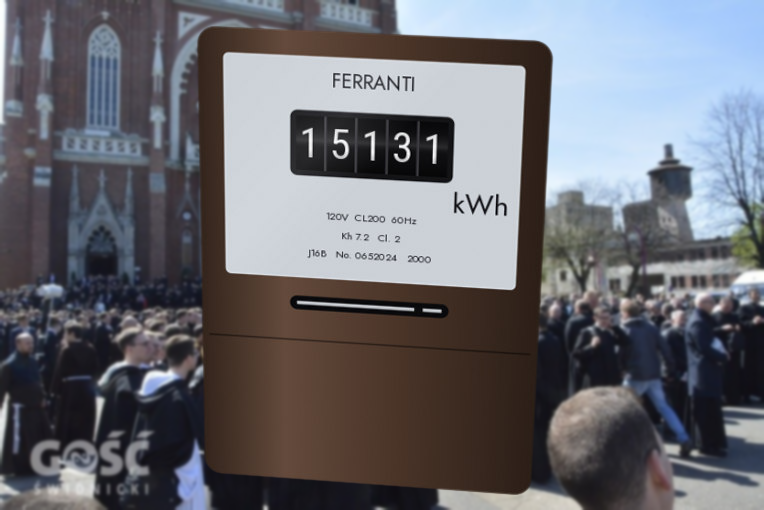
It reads {"value": 15131, "unit": "kWh"}
